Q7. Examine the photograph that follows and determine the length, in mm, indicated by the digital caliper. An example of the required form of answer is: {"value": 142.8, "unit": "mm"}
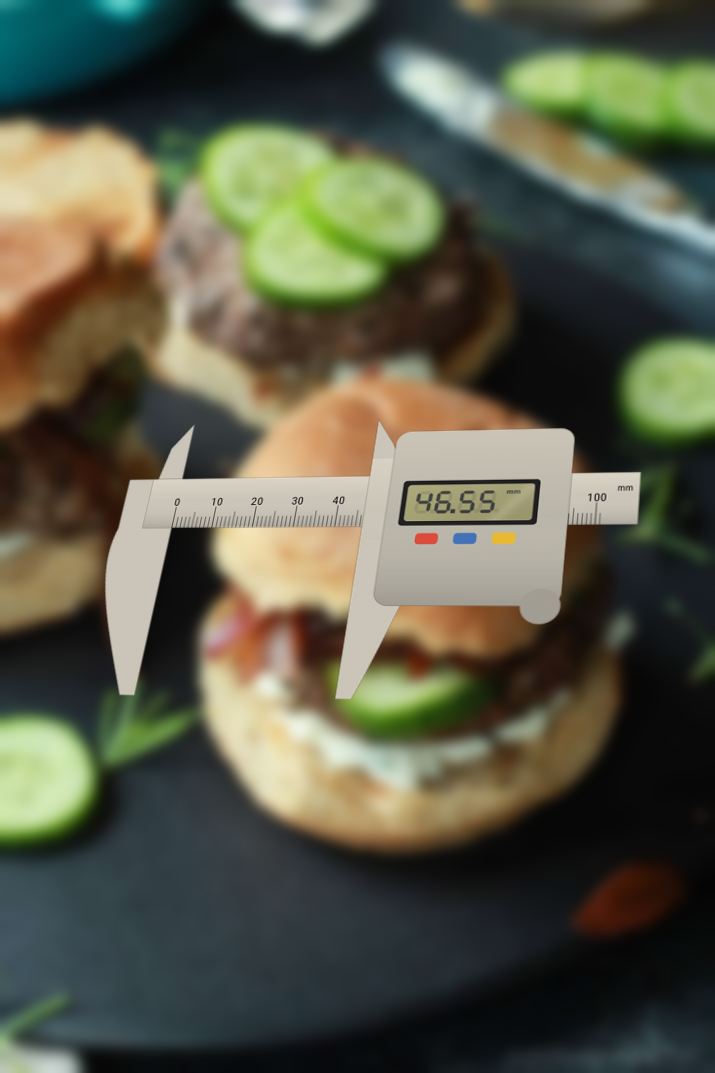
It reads {"value": 46.55, "unit": "mm"}
